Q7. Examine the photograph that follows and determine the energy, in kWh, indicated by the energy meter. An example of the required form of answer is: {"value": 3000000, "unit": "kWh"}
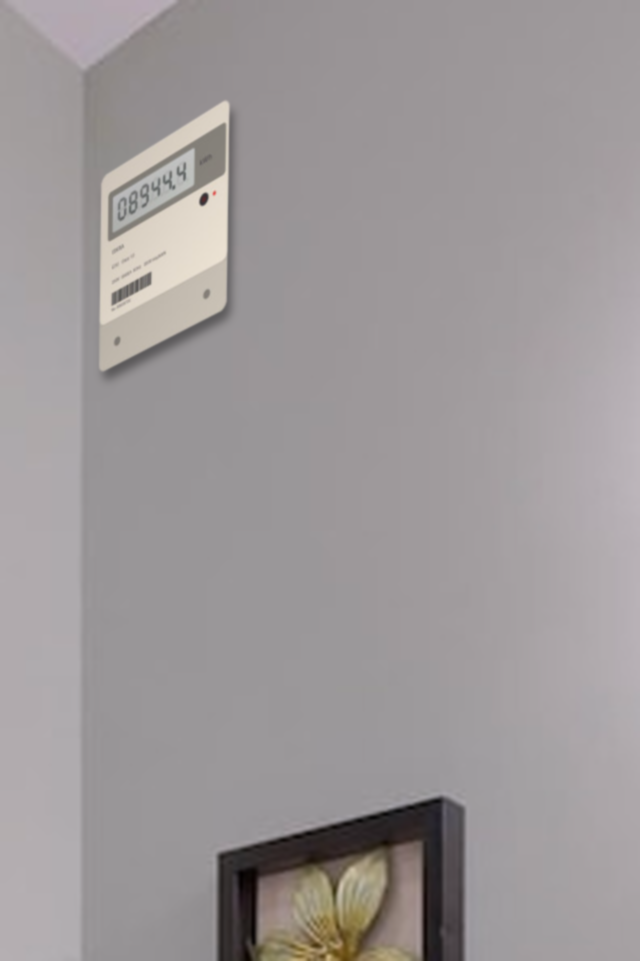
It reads {"value": 8944.4, "unit": "kWh"}
